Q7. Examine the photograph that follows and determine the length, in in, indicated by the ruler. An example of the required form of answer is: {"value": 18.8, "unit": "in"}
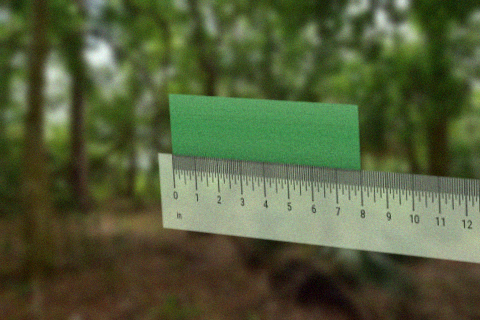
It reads {"value": 8, "unit": "in"}
